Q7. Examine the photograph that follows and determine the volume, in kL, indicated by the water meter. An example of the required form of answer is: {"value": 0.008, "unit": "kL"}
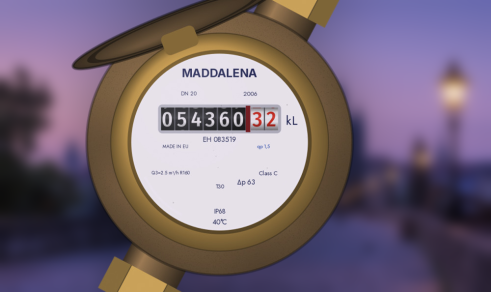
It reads {"value": 54360.32, "unit": "kL"}
